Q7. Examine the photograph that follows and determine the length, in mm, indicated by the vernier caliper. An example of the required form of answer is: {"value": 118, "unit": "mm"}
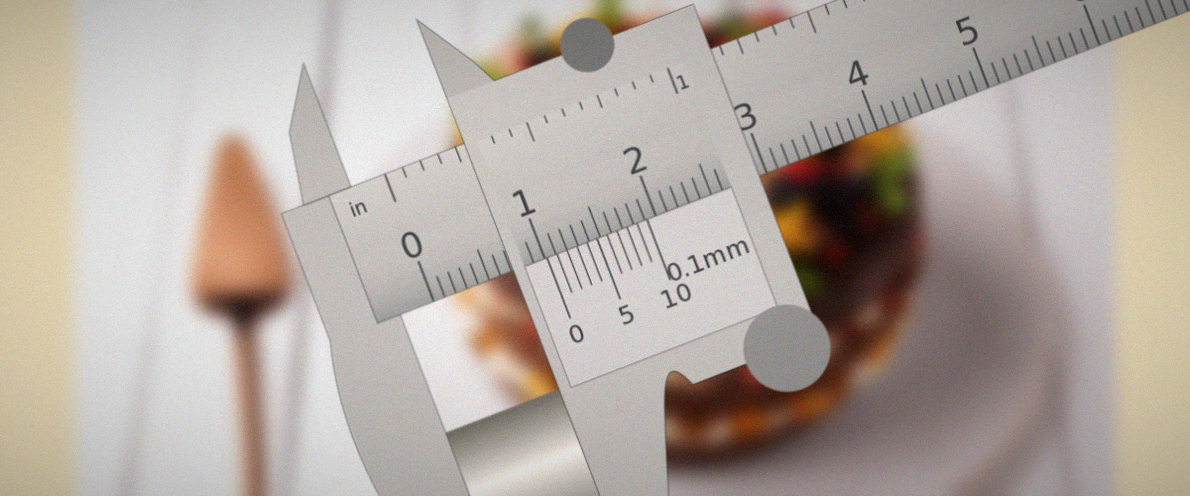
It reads {"value": 10.2, "unit": "mm"}
